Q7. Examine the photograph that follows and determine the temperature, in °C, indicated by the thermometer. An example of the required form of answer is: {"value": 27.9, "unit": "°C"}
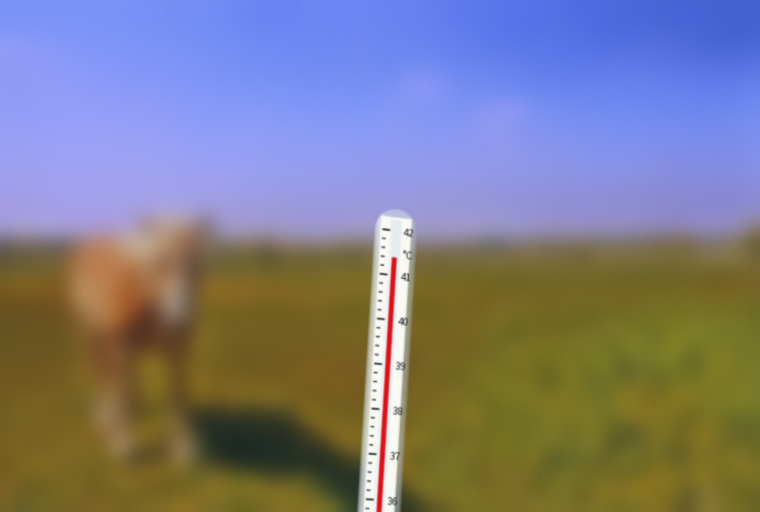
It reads {"value": 41.4, "unit": "°C"}
